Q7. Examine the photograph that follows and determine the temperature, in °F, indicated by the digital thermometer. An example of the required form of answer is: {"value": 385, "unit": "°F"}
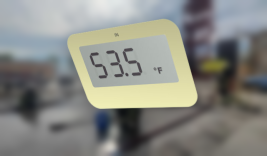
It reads {"value": 53.5, "unit": "°F"}
